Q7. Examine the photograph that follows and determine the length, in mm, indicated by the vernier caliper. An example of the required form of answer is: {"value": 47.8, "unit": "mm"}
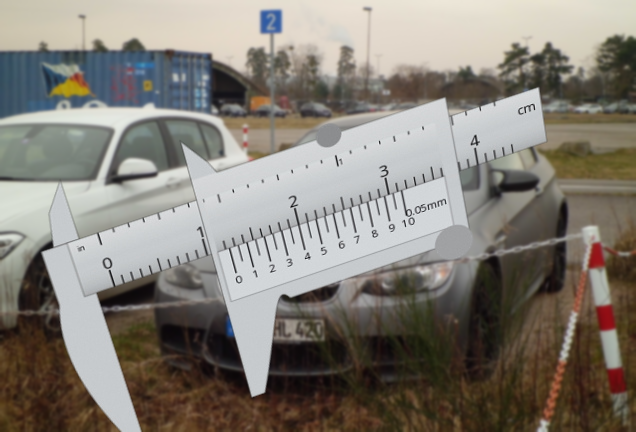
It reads {"value": 12.4, "unit": "mm"}
